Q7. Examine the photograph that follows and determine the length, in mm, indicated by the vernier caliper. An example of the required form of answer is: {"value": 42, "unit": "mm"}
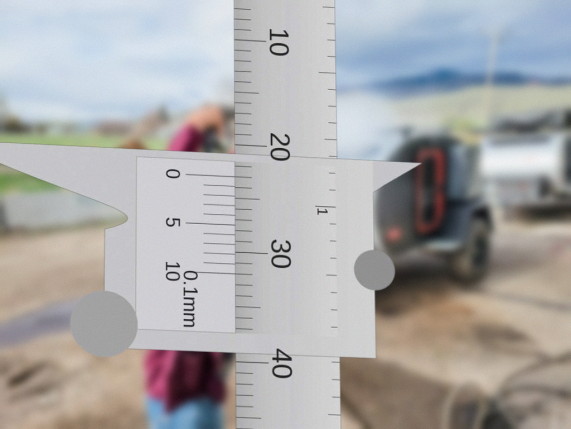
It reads {"value": 23.0, "unit": "mm"}
